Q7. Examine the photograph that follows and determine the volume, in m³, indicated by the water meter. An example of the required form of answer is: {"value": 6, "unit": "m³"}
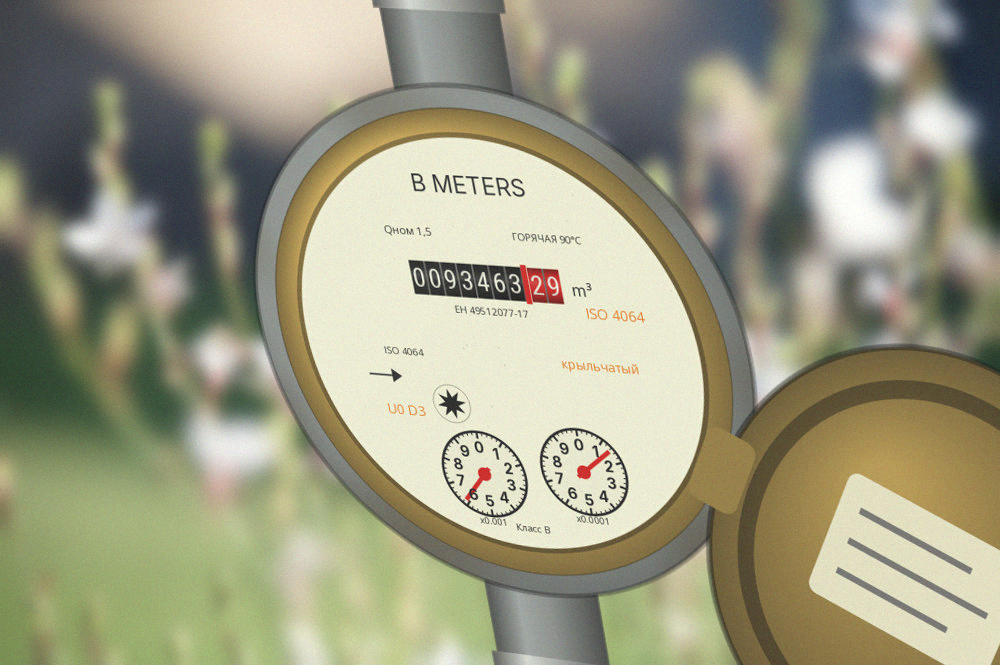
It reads {"value": 93463.2961, "unit": "m³"}
